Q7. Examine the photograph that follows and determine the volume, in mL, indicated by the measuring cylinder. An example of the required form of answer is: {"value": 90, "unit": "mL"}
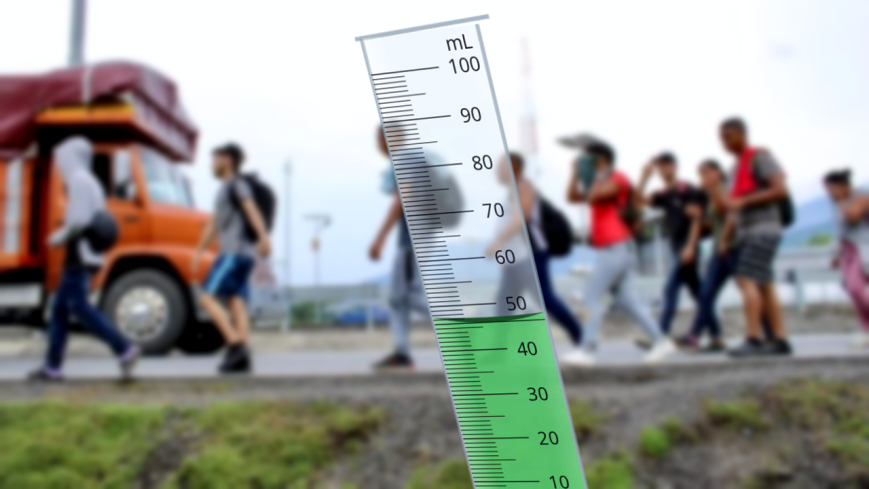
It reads {"value": 46, "unit": "mL"}
